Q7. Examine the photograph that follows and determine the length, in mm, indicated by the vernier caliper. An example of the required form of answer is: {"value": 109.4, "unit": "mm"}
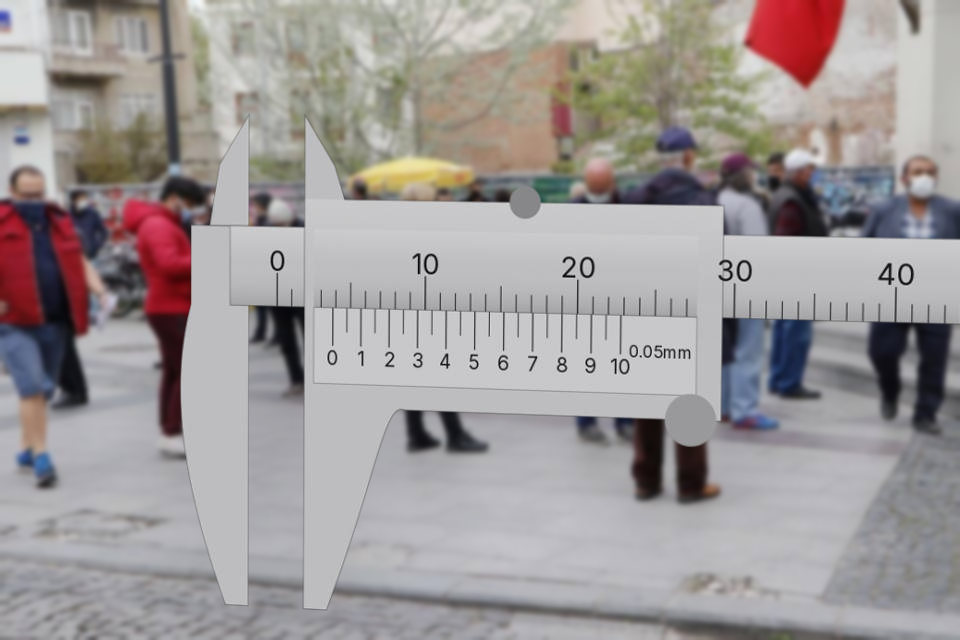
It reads {"value": 3.8, "unit": "mm"}
